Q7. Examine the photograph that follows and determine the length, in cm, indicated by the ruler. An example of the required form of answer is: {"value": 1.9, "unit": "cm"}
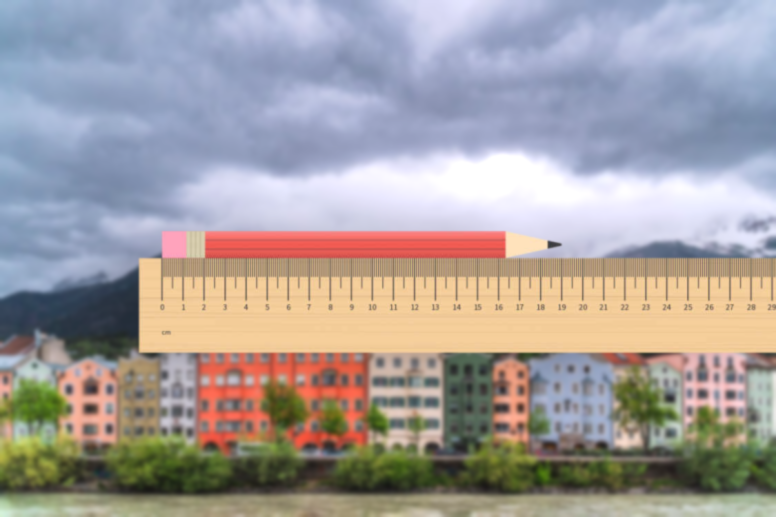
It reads {"value": 19, "unit": "cm"}
